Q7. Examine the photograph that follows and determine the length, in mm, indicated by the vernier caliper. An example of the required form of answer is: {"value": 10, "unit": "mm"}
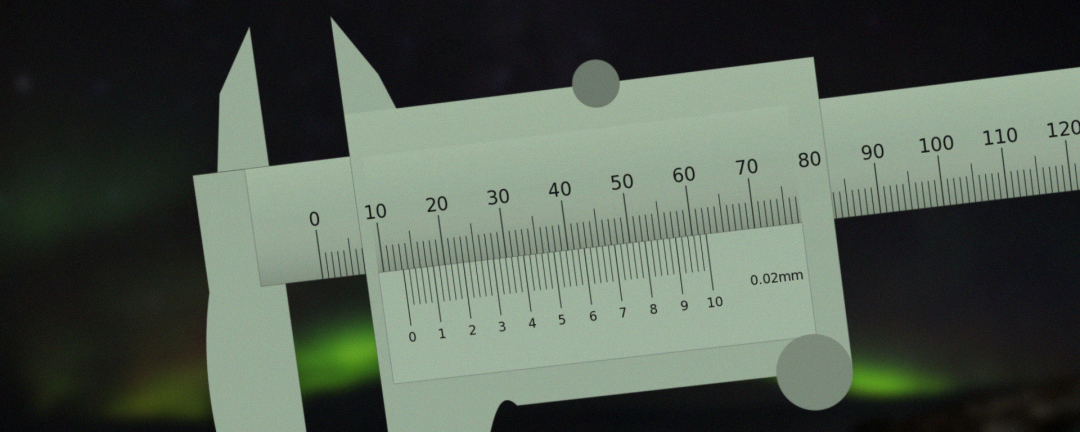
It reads {"value": 13.2, "unit": "mm"}
